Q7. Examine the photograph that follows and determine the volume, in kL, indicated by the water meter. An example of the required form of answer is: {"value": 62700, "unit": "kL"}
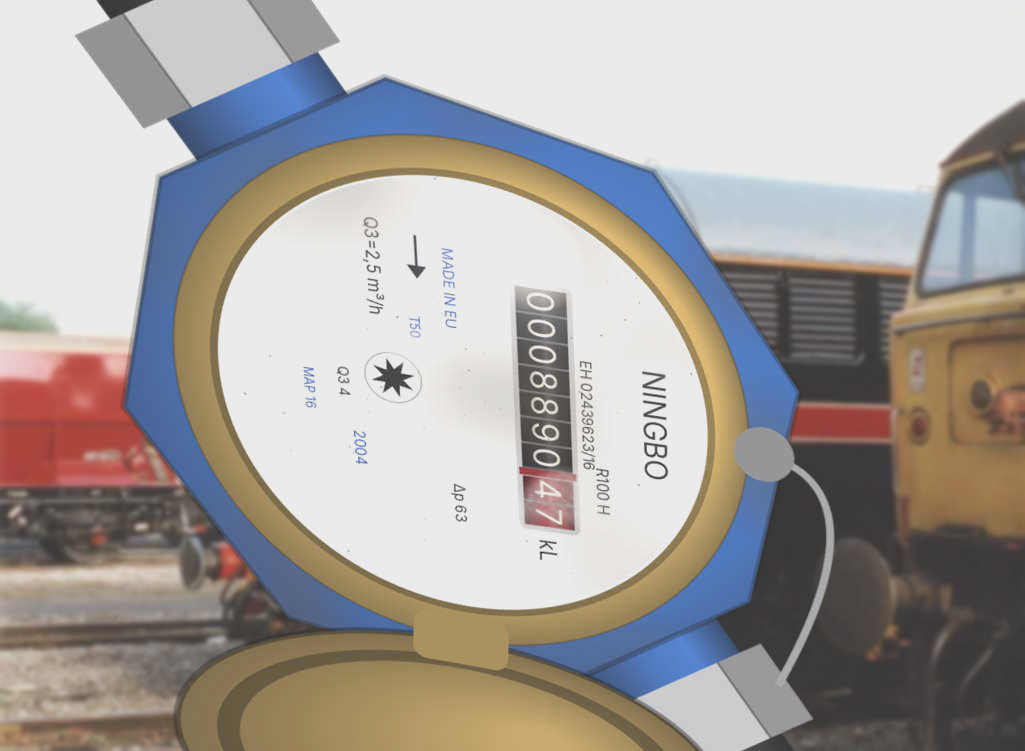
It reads {"value": 8890.47, "unit": "kL"}
